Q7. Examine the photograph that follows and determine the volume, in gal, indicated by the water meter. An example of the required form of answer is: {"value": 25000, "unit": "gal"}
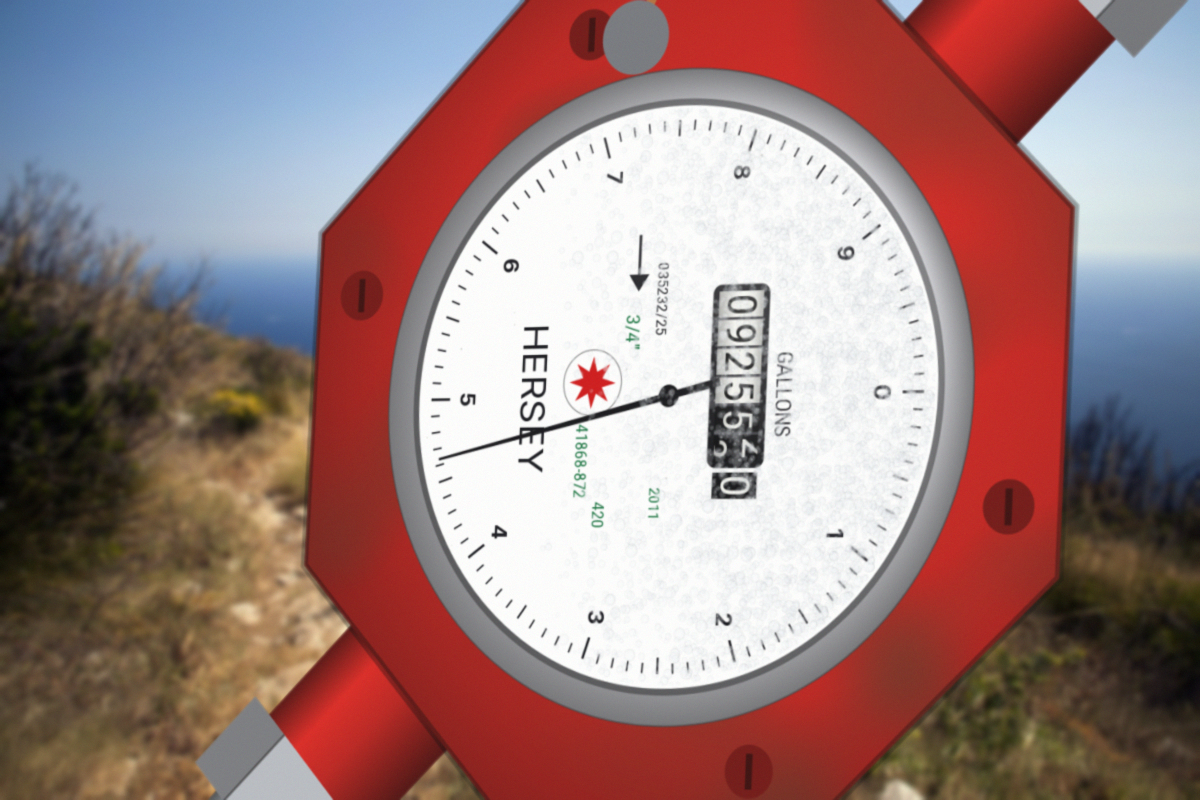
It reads {"value": 925524.6, "unit": "gal"}
